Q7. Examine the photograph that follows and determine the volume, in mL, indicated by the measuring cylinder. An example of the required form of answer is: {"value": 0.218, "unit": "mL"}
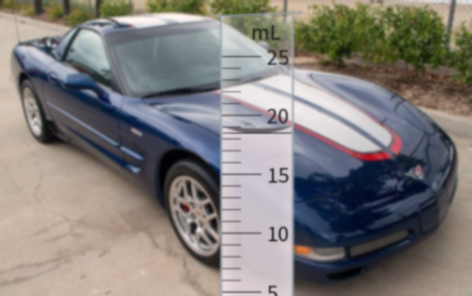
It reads {"value": 18.5, "unit": "mL"}
